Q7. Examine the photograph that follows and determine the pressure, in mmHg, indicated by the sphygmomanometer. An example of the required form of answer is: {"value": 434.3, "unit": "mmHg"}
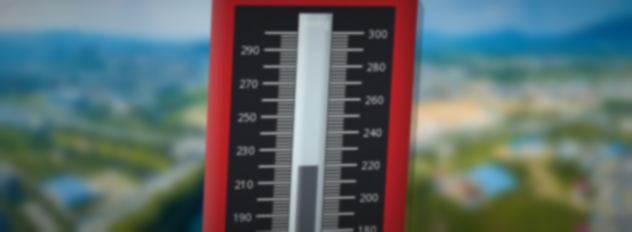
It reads {"value": 220, "unit": "mmHg"}
